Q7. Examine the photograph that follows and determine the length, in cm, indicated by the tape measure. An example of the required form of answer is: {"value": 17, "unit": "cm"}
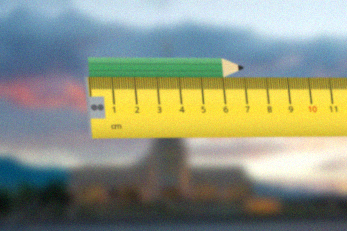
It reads {"value": 7, "unit": "cm"}
